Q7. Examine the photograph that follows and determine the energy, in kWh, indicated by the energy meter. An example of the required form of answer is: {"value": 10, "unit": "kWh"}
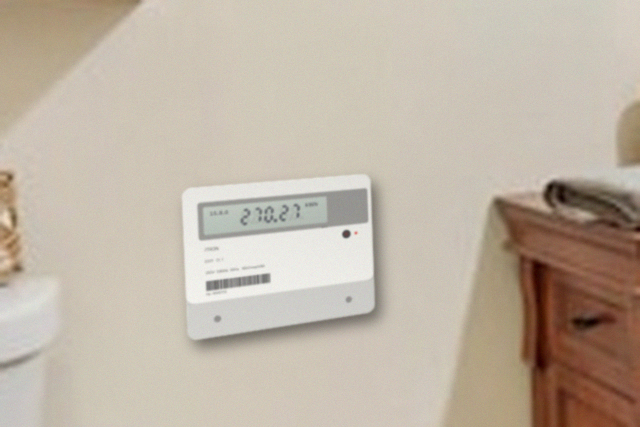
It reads {"value": 270.27, "unit": "kWh"}
